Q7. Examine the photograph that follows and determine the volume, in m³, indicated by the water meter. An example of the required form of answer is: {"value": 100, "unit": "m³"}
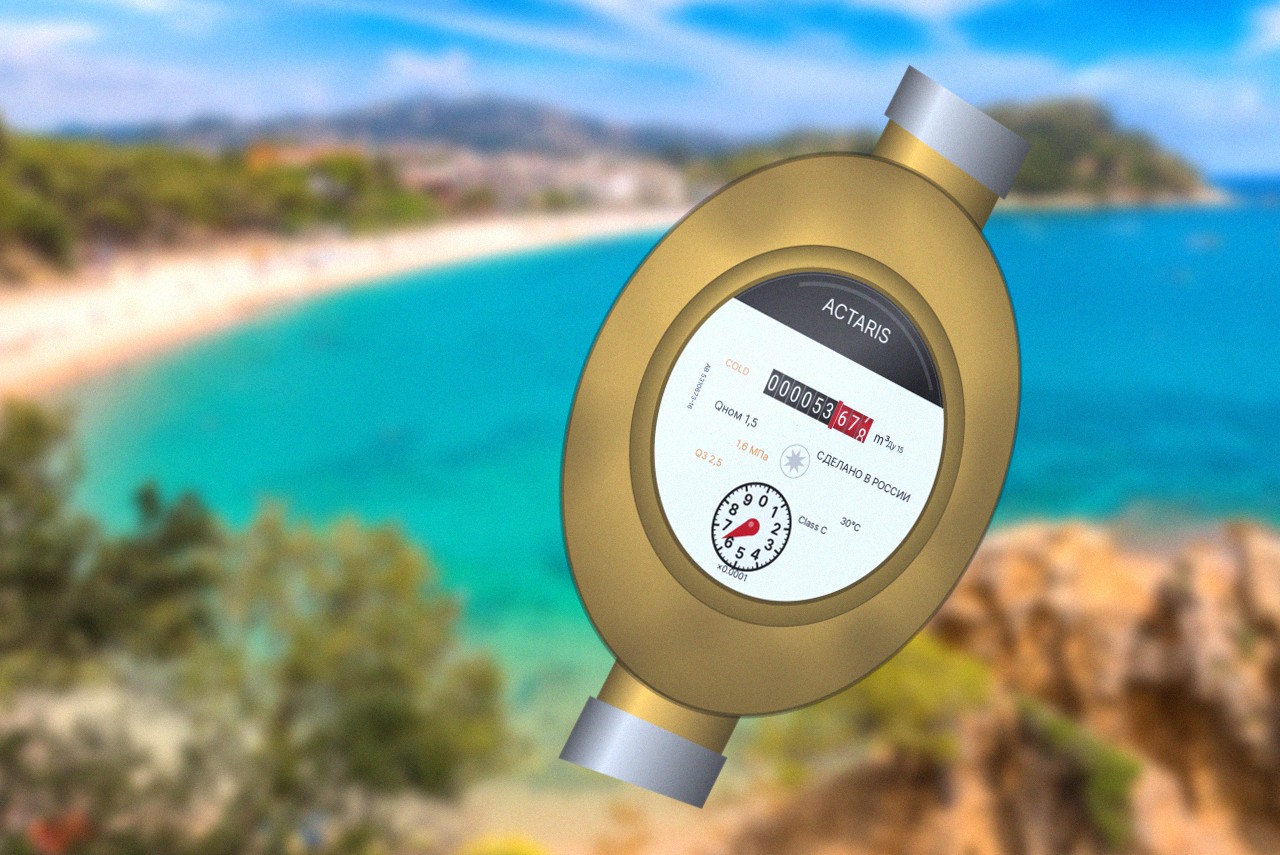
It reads {"value": 53.6776, "unit": "m³"}
